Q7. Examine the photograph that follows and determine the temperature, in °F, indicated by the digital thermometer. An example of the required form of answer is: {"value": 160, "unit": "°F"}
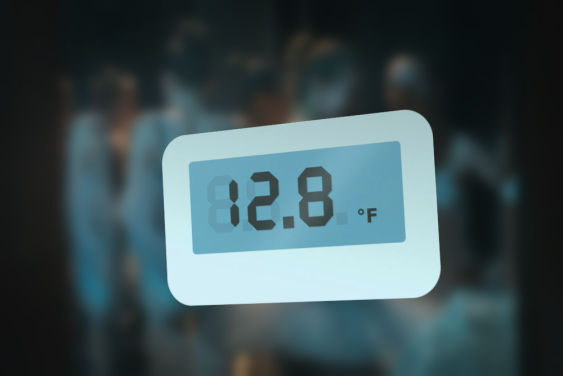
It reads {"value": 12.8, "unit": "°F"}
